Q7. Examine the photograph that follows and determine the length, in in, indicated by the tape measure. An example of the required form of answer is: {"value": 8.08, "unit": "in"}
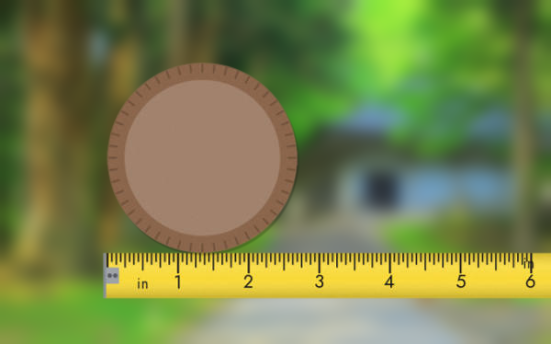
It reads {"value": 2.6875, "unit": "in"}
